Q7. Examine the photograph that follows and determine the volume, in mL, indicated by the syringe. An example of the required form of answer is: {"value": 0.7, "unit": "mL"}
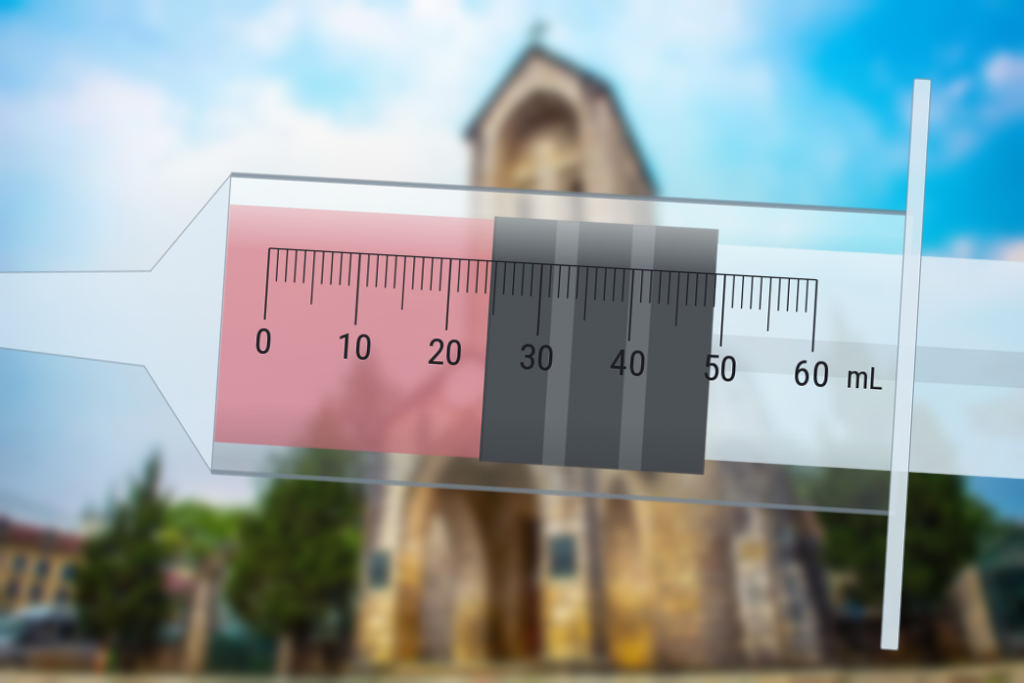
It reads {"value": 24.5, "unit": "mL"}
